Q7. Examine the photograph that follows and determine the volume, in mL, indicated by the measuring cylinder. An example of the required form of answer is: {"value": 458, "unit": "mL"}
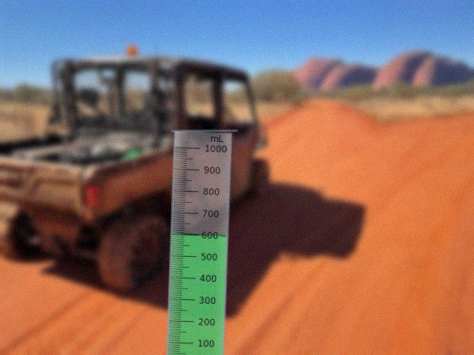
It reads {"value": 600, "unit": "mL"}
